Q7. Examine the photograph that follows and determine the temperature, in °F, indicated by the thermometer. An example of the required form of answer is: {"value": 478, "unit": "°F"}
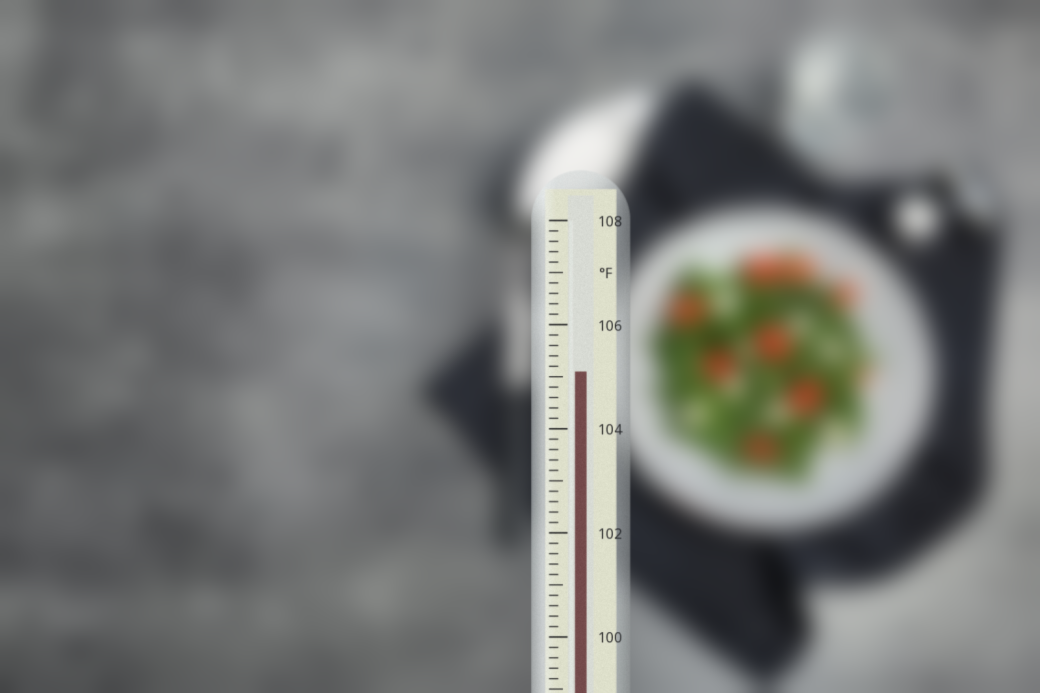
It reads {"value": 105.1, "unit": "°F"}
